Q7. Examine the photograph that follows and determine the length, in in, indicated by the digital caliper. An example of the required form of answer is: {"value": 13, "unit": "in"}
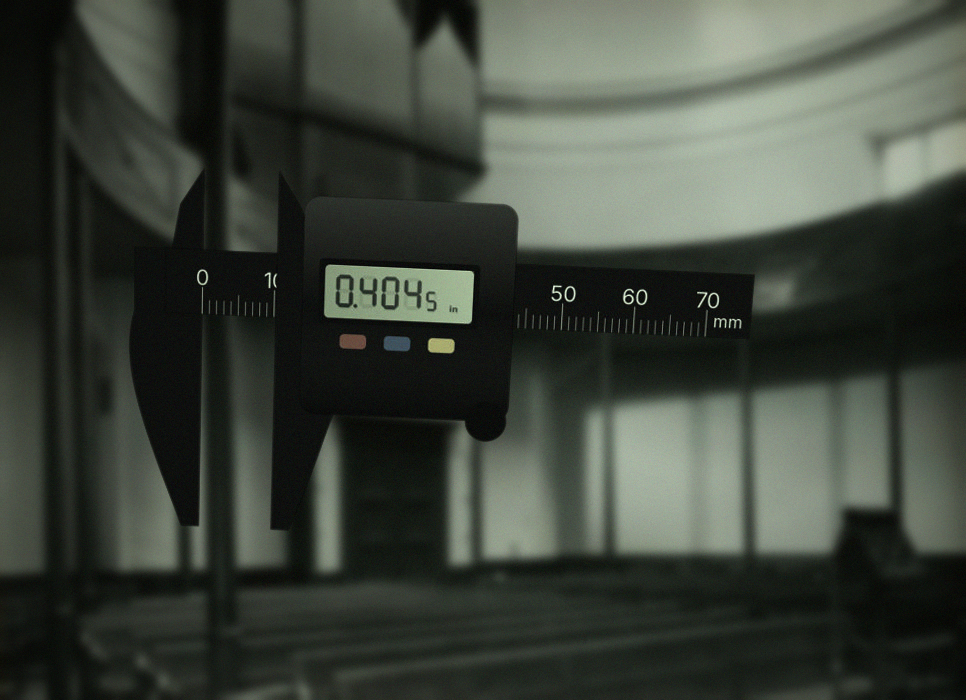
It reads {"value": 0.4045, "unit": "in"}
